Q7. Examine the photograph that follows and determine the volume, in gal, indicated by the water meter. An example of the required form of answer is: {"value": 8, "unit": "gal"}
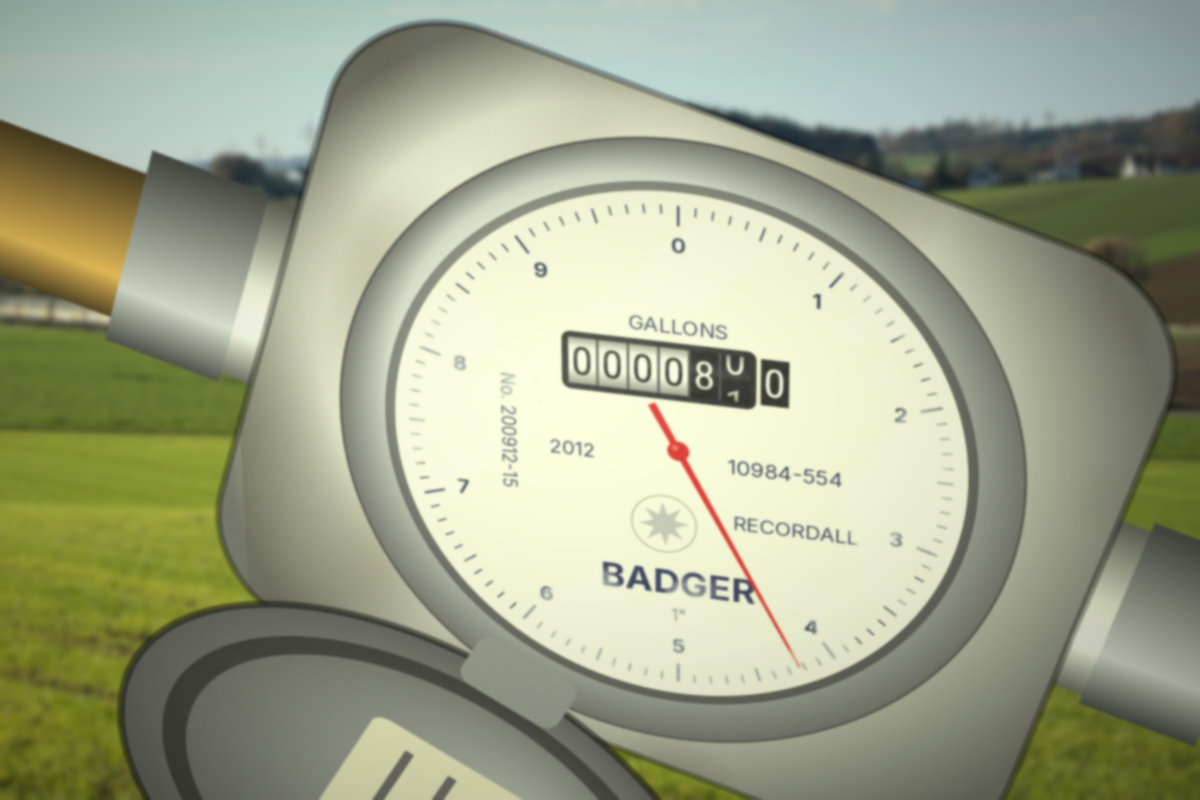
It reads {"value": 804.2, "unit": "gal"}
